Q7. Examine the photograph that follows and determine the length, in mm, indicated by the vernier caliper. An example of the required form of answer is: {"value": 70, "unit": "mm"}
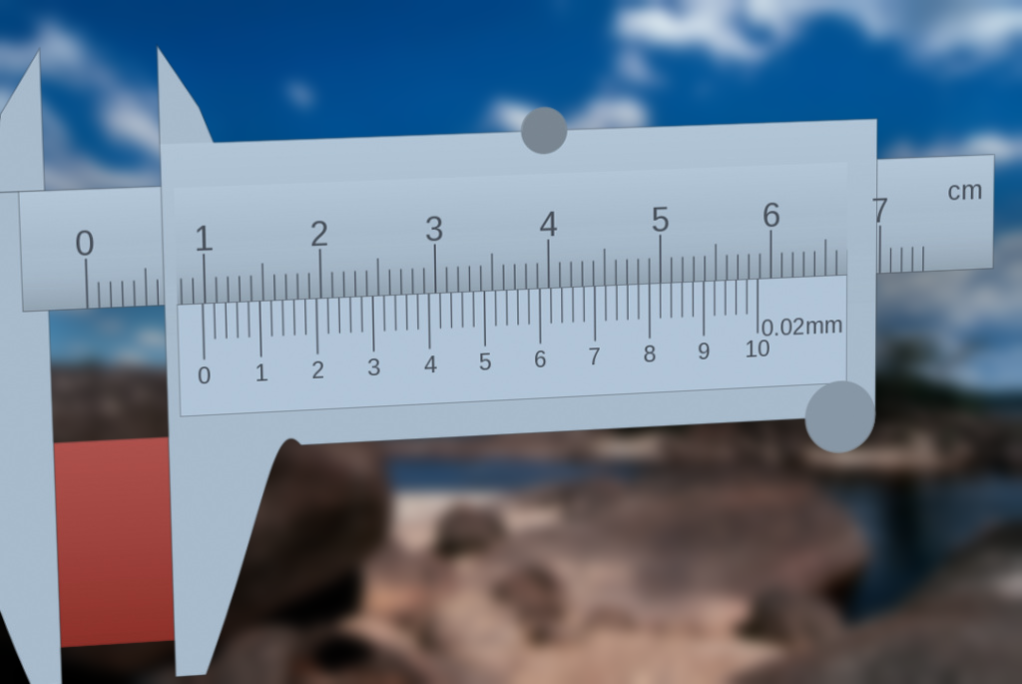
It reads {"value": 9.8, "unit": "mm"}
